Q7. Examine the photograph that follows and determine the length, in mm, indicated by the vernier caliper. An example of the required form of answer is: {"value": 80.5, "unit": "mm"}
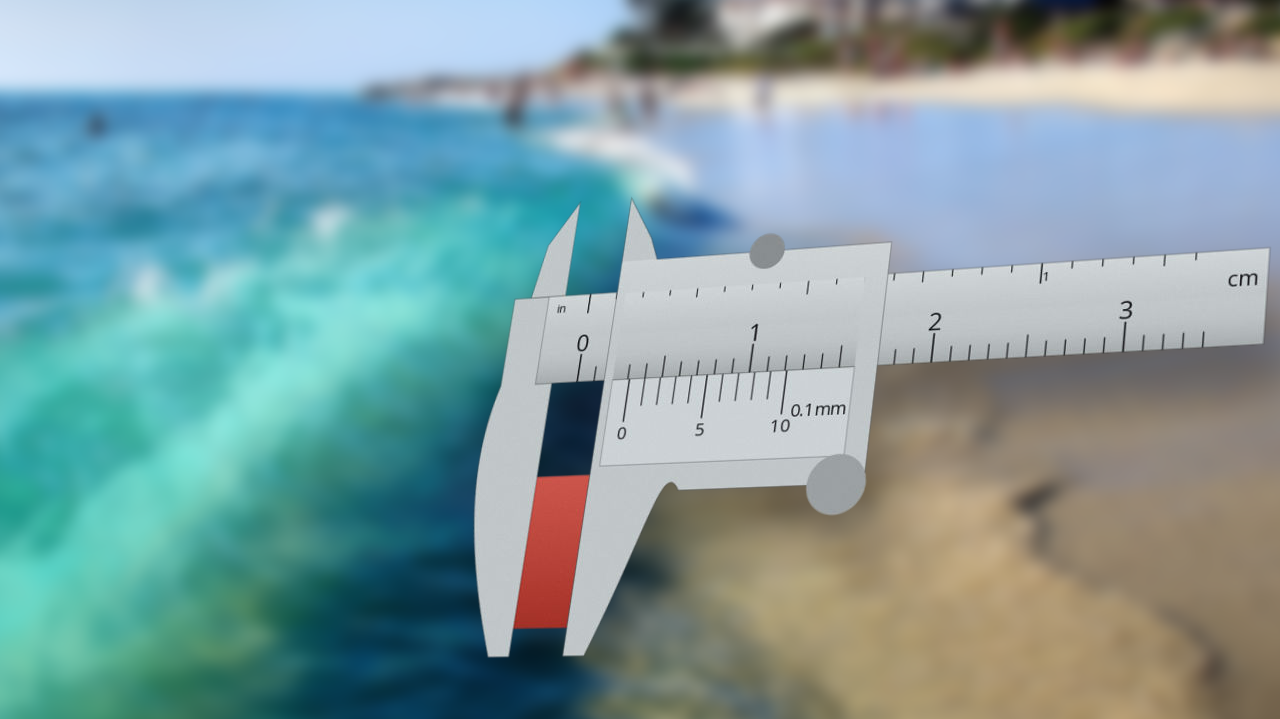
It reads {"value": 3.1, "unit": "mm"}
